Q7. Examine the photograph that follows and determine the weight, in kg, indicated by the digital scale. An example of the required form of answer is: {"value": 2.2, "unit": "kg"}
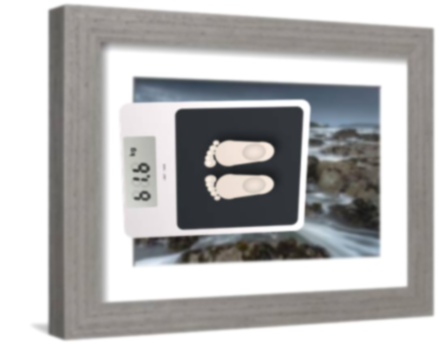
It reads {"value": 61.6, "unit": "kg"}
